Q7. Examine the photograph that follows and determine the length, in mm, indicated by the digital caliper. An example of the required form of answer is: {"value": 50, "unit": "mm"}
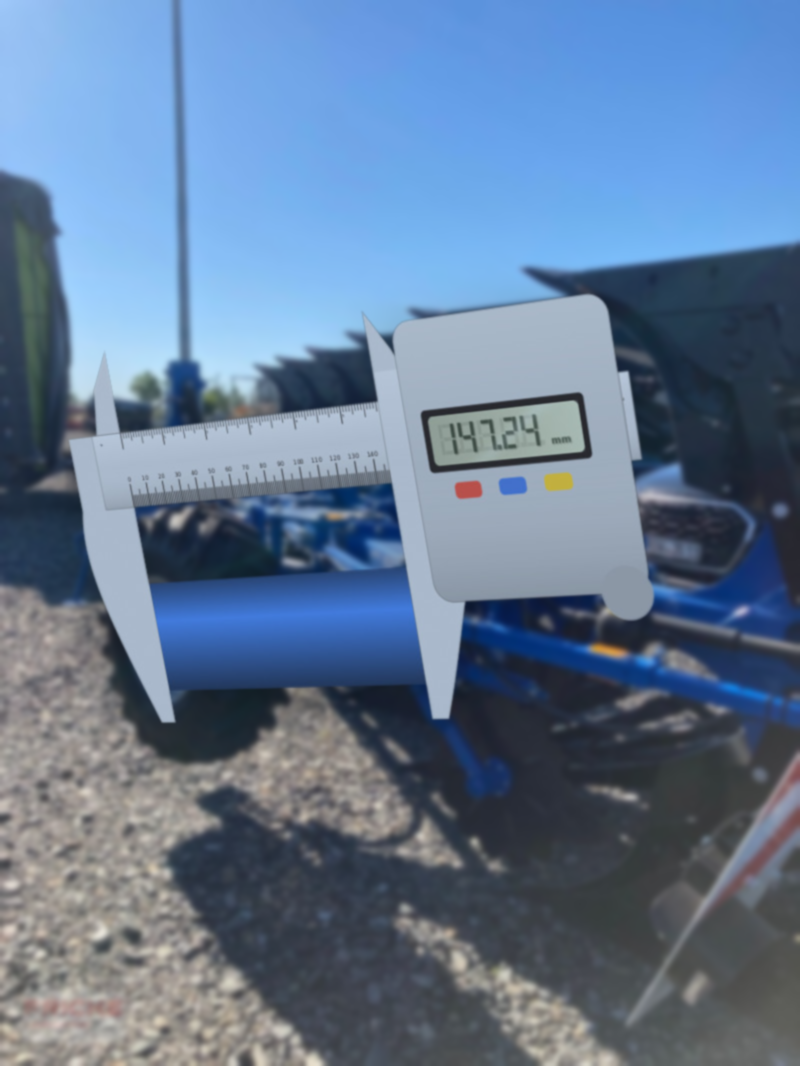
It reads {"value": 147.24, "unit": "mm"}
